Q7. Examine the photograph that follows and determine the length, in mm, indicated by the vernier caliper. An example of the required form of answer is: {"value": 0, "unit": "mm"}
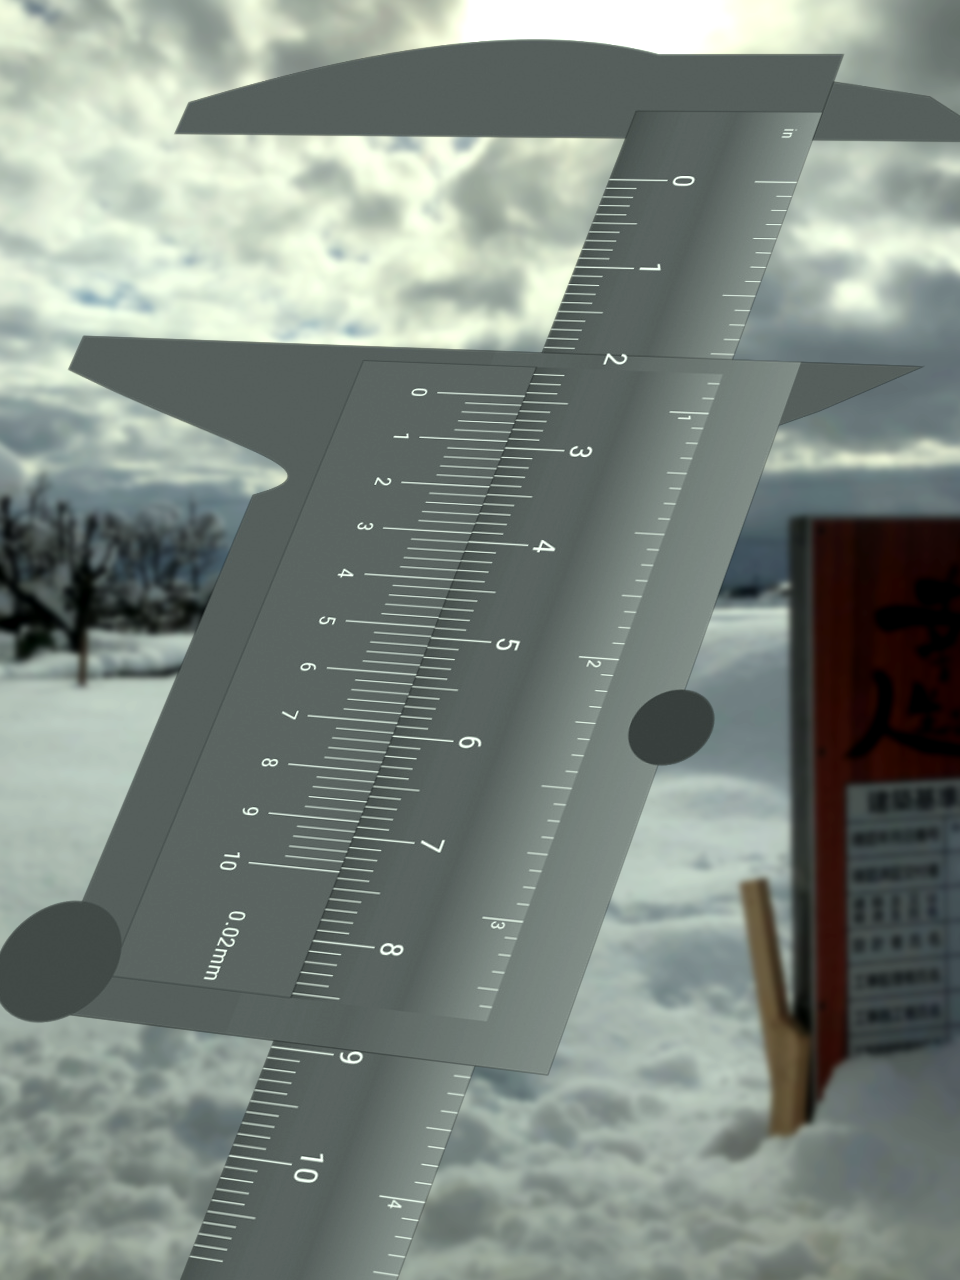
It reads {"value": 24.4, "unit": "mm"}
